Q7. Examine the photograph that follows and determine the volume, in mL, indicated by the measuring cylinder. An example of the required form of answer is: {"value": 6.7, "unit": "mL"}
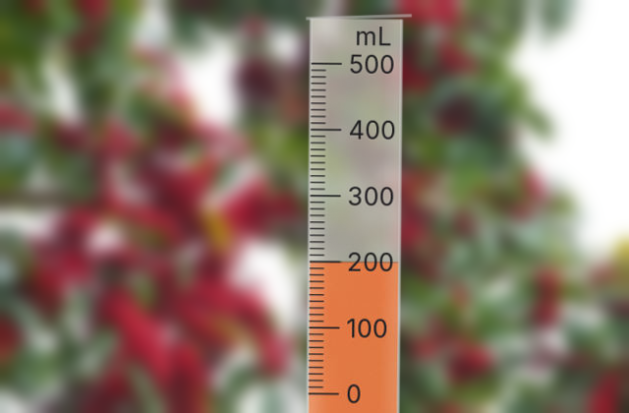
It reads {"value": 200, "unit": "mL"}
